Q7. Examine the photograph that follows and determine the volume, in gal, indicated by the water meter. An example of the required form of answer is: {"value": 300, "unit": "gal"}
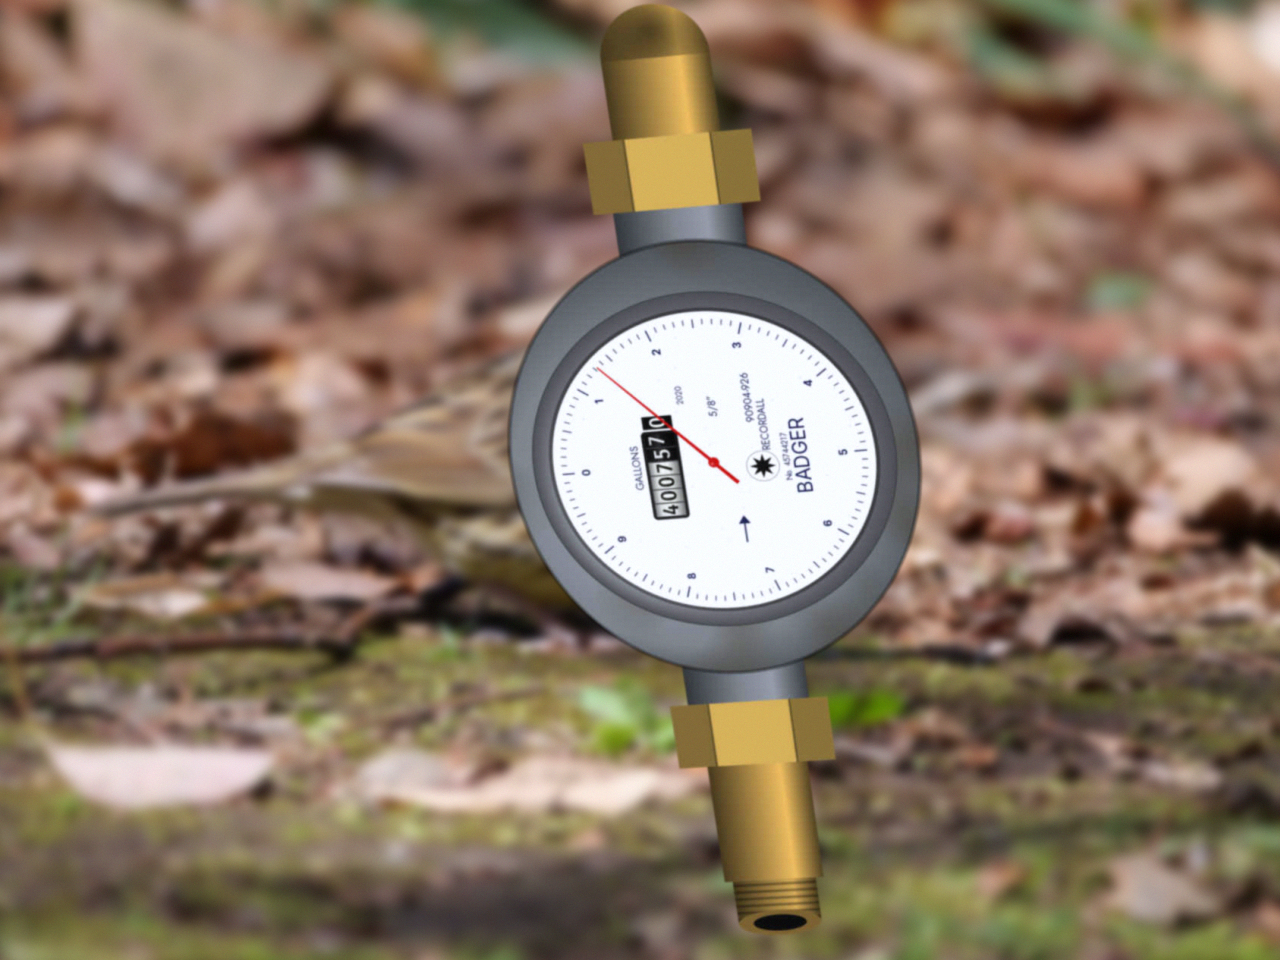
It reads {"value": 4007571.3, "unit": "gal"}
